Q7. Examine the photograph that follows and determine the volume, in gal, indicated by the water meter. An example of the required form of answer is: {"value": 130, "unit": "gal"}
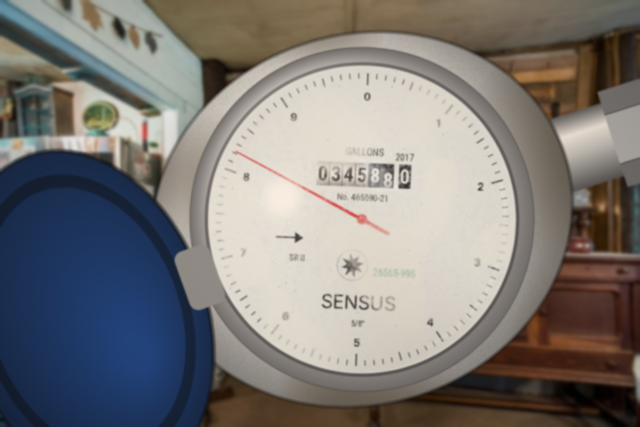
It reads {"value": 345878.2, "unit": "gal"}
